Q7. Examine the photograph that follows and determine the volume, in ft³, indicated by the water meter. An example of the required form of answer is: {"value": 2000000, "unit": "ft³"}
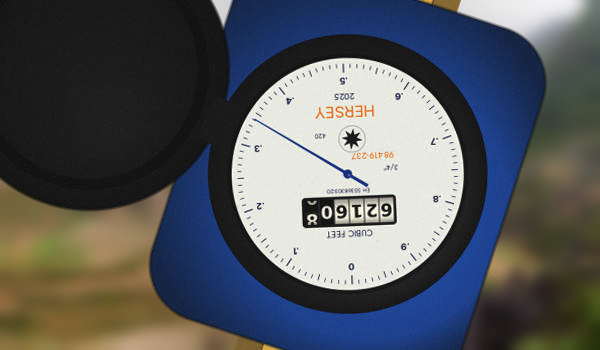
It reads {"value": 621608.34, "unit": "ft³"}
